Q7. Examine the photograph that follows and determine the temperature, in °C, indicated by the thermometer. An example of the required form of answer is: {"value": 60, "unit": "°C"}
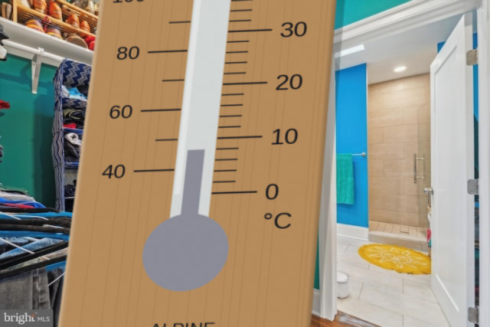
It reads {"value": 8, "unit": "°C"}
